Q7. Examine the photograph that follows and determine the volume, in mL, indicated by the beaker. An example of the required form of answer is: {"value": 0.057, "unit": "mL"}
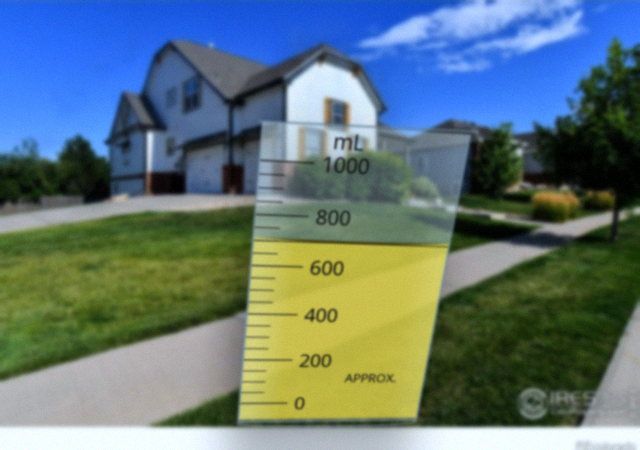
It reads {"value": 700, "unit": "mL"}
